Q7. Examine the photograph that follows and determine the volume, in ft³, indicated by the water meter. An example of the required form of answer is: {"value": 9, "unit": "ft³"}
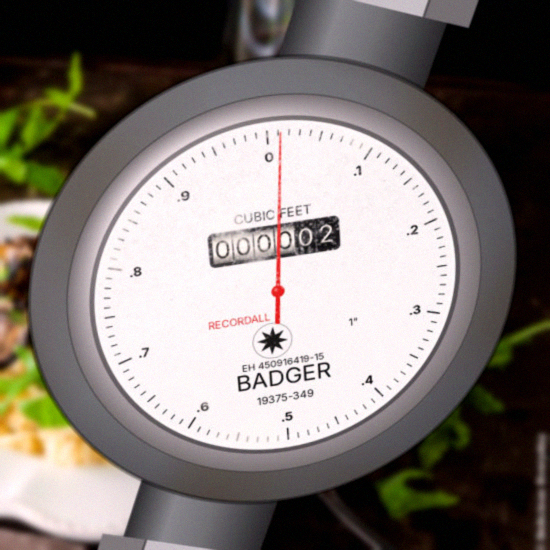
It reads {"value": 2.01, "unit": "ft³"}
